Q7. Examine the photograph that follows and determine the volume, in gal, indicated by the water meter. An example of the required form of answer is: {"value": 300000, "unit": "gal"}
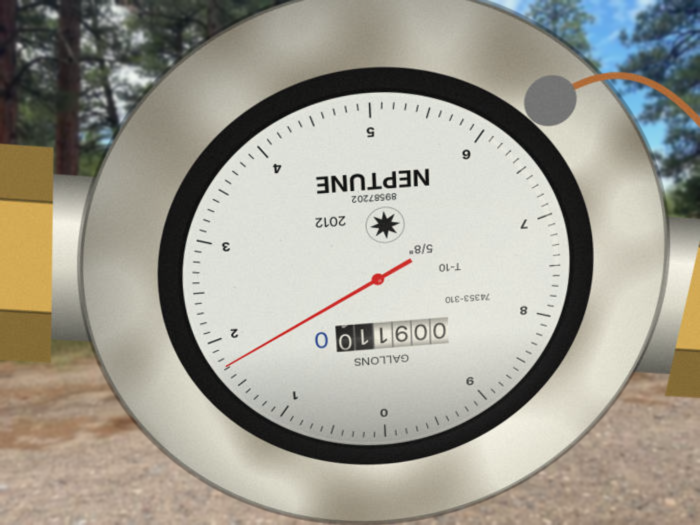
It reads {"value": 91101.7, "unit": "gal"}
